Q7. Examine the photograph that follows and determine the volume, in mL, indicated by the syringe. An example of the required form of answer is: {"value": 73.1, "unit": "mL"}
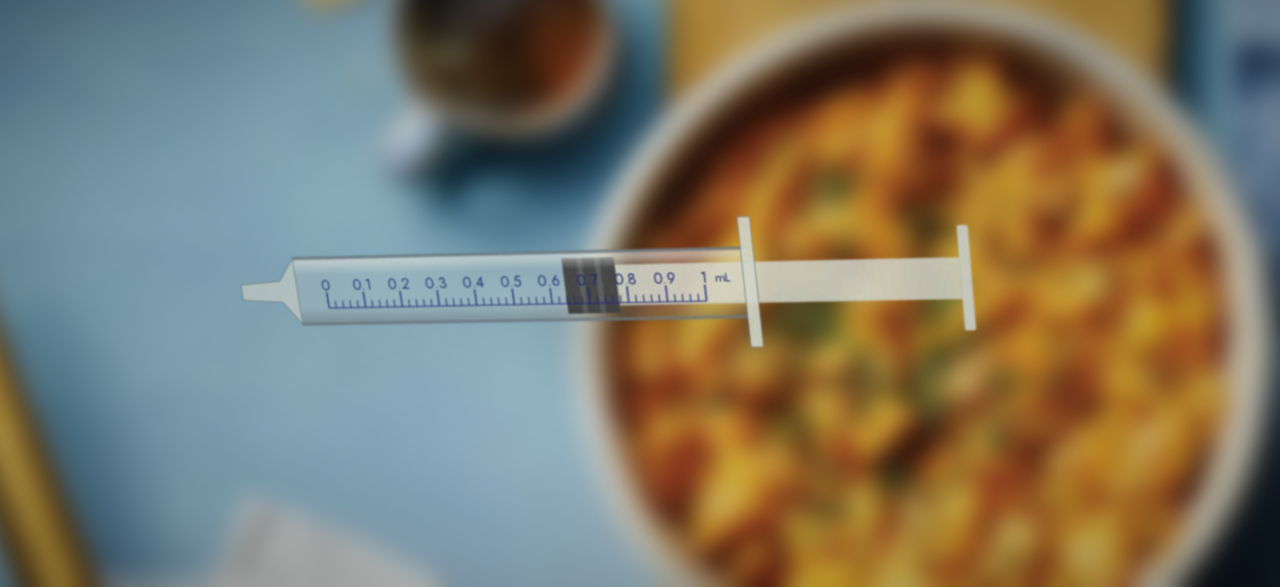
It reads {"value": 0.64, "unit": "mL"}
